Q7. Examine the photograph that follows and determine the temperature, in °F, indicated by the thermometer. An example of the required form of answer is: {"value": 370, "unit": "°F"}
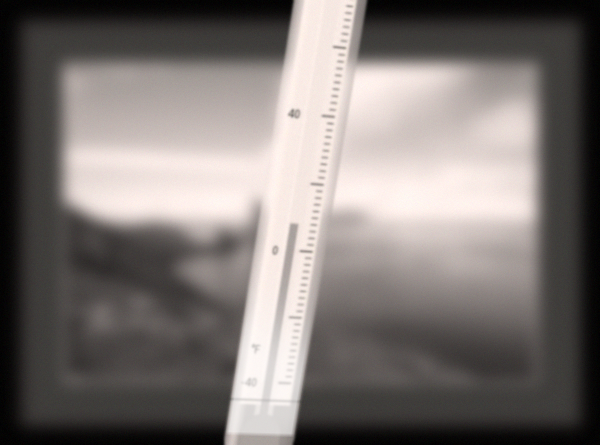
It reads {"value": 8, "unit": "°F"}
